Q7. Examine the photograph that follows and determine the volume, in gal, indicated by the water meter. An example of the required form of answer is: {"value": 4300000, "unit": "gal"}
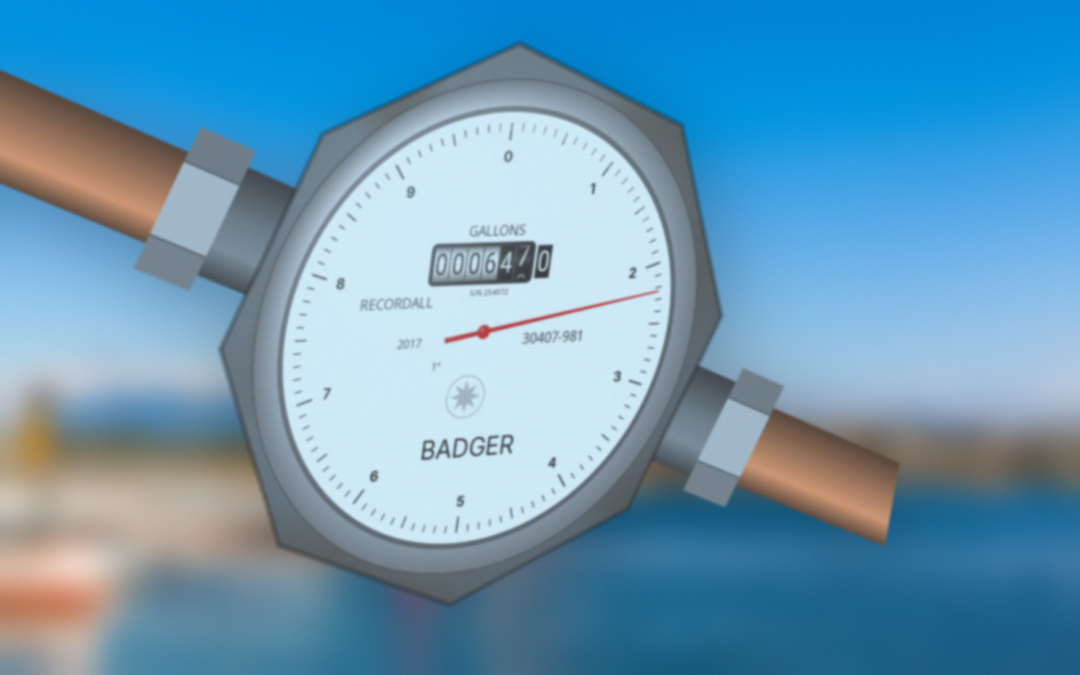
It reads {"value": 6472.2, "unit": "gal"}
